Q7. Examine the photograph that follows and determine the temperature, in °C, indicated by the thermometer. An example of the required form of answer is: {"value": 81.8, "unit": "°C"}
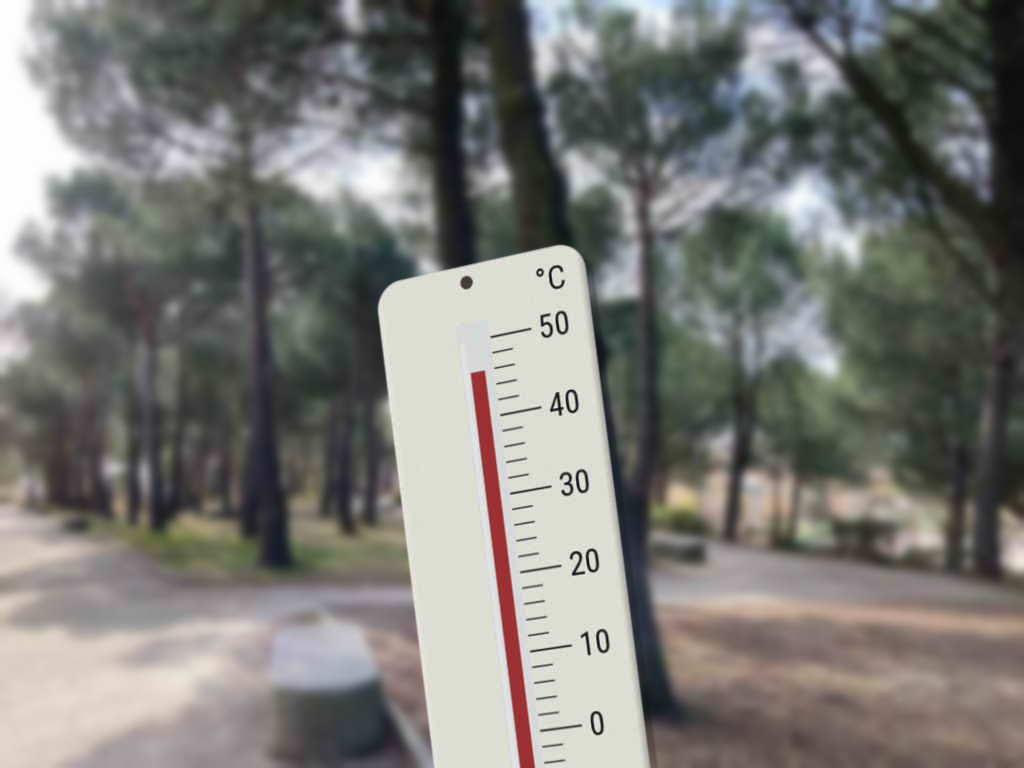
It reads {"value": 46, "unit": "°C"}
